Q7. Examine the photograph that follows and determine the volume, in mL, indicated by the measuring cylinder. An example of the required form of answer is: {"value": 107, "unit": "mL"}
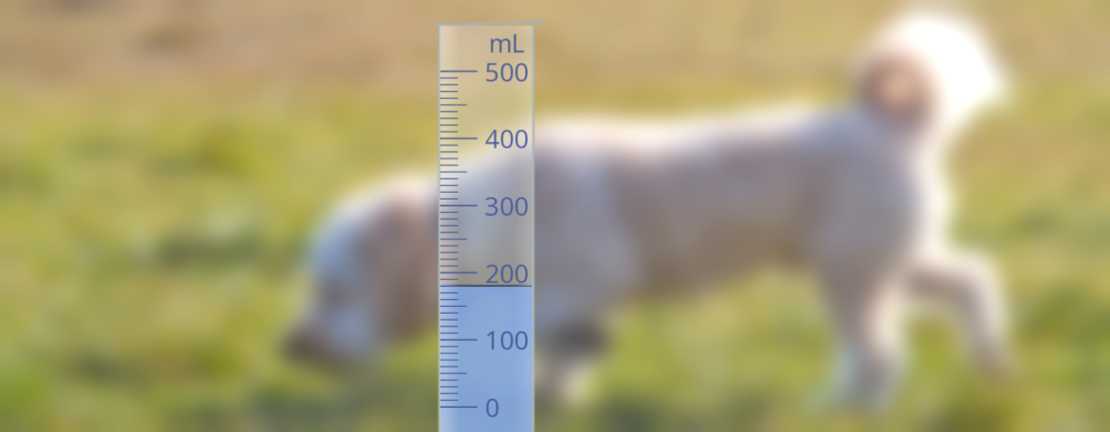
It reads {"value": 180, "unit": "mL"}
